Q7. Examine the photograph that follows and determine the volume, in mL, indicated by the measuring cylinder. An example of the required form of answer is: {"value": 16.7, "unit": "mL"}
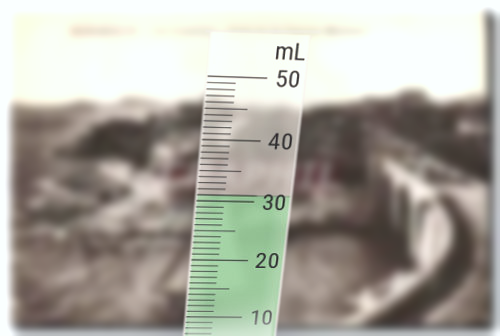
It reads {"value": 31, "unit": "mL"}
